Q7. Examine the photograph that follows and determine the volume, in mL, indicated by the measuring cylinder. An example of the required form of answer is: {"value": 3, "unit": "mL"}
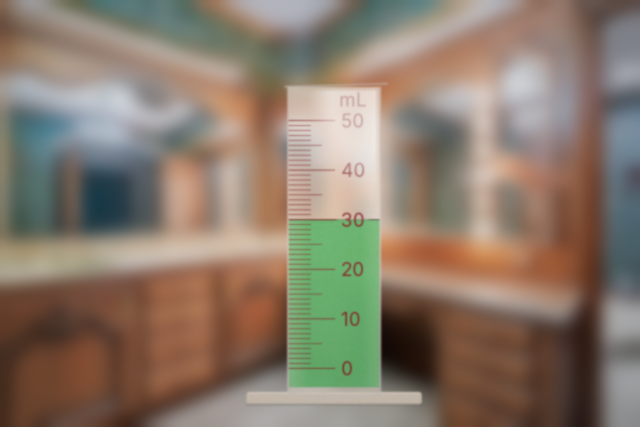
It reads {"value": 30, "unit": "mL"}
